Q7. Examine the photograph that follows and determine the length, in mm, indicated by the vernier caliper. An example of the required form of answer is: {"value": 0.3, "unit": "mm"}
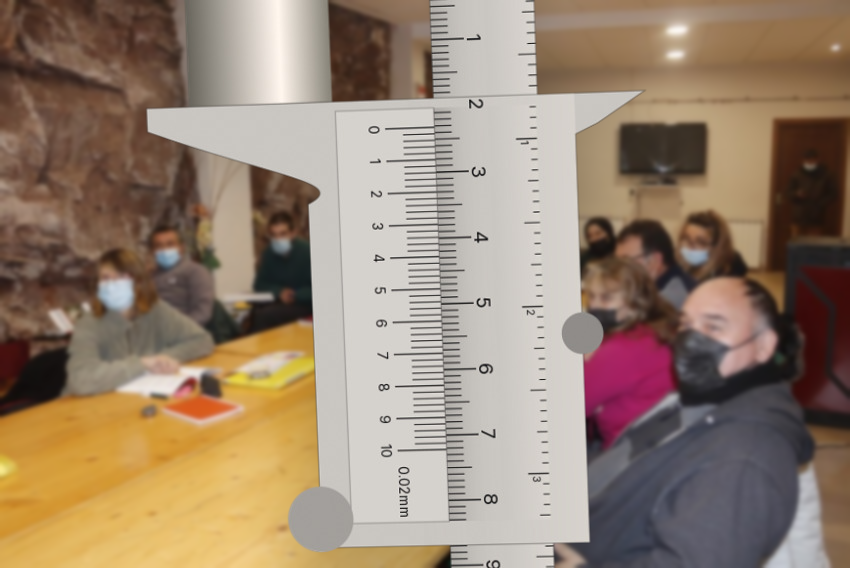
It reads {"value": 23.2, "unit": "mm"}
